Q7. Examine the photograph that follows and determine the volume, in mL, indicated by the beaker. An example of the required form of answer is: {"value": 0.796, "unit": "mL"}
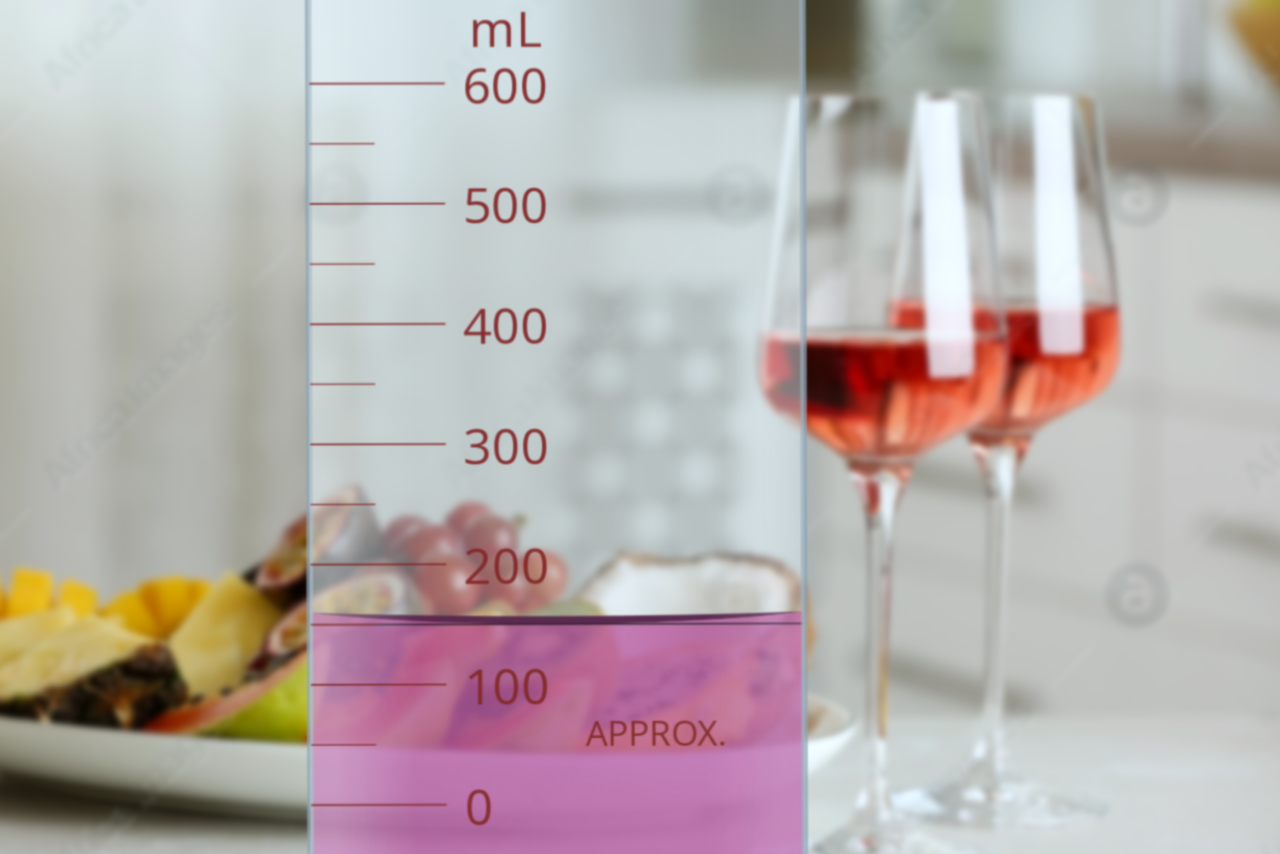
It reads {"value": 150, "unit": "mL"}
